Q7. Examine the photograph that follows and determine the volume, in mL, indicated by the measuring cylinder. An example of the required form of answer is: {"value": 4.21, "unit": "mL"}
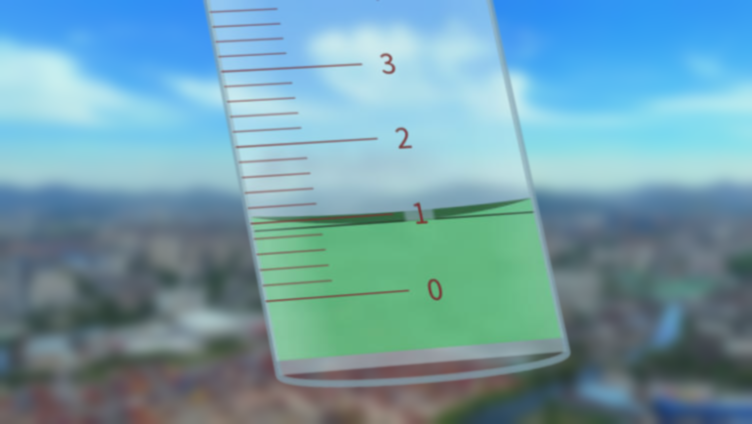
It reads {"value": 0.9, "unit": "mL"}
